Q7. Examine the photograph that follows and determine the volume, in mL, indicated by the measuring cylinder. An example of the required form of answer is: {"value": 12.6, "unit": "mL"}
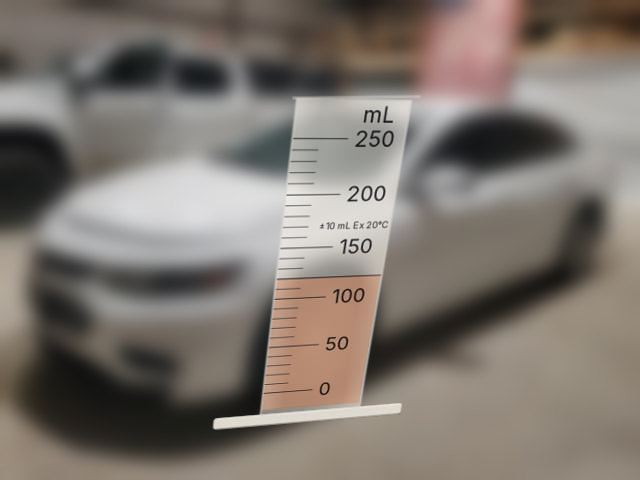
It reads {"value": 120, "unit": "mL"}
